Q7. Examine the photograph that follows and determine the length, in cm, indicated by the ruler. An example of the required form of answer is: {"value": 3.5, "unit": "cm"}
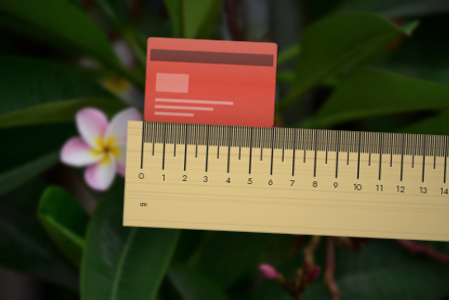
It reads {"value": 6, "unit": "cm"}
